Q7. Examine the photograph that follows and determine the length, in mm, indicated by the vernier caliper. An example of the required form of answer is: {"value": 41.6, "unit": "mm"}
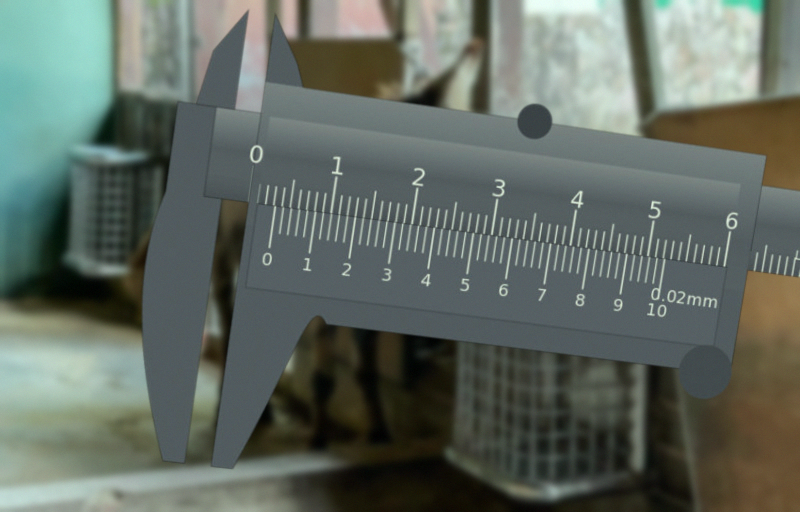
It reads {"value": 3.2, "unit": "mm"}
